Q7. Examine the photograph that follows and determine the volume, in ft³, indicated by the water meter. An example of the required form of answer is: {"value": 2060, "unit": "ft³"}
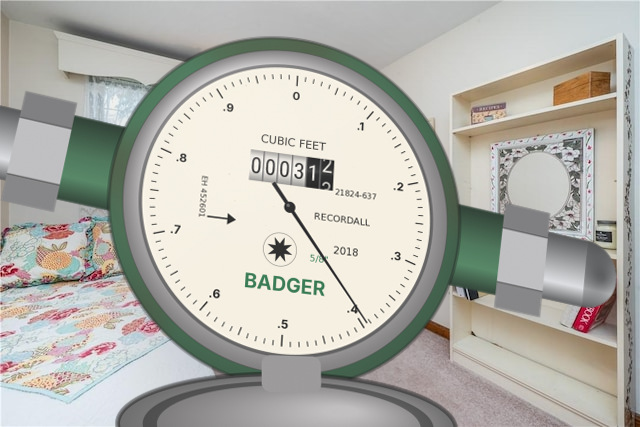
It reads {"value": 312.39, "unit": "ft³"}
